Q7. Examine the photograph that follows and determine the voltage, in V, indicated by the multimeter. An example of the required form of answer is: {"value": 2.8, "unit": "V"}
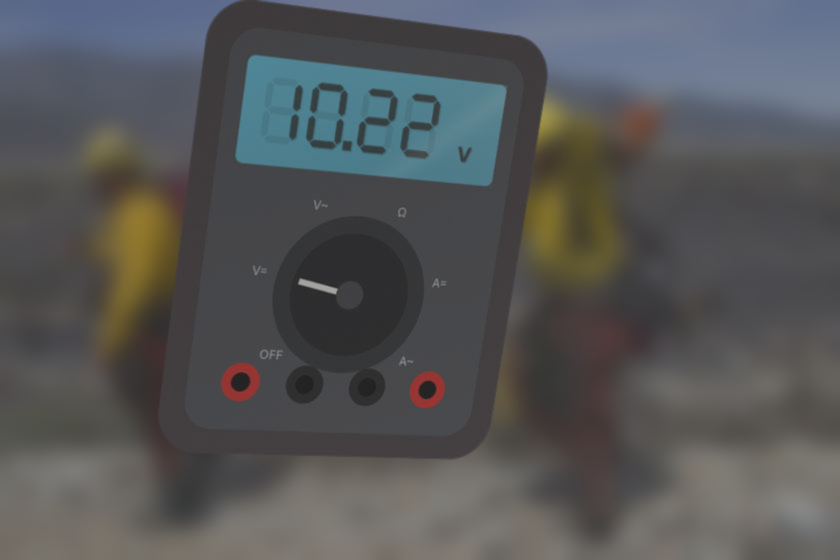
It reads {"value": 10.22, "unit": "V"}
